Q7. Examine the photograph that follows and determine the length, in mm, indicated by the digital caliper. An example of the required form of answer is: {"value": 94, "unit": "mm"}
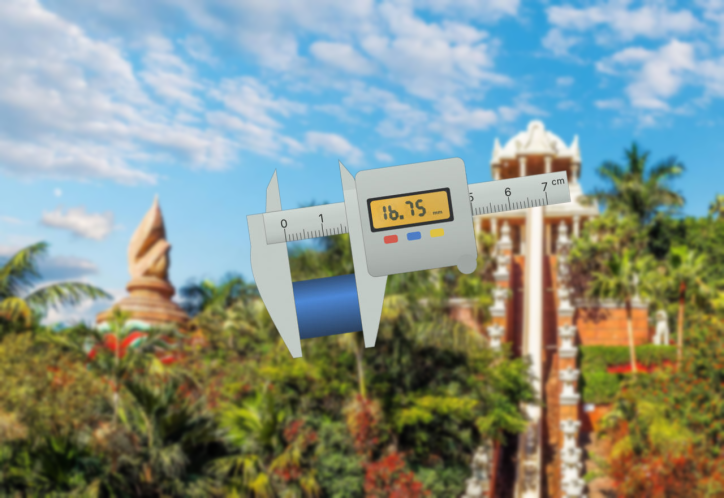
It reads {"value": 16.75, "unit": "mm"}
